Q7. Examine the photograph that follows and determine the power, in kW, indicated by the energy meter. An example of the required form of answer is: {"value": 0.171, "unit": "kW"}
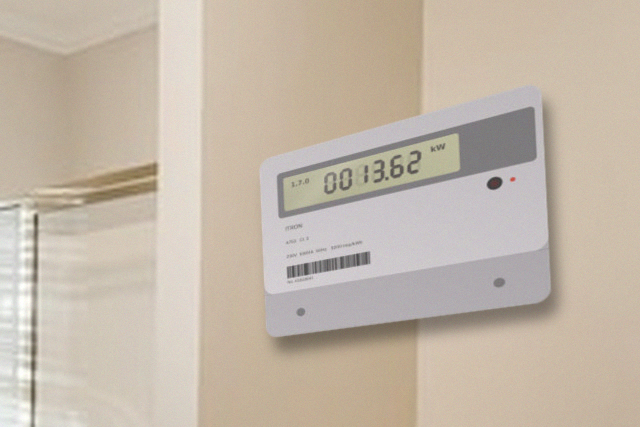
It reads {"value": 13.62, "unit": "kW"}
